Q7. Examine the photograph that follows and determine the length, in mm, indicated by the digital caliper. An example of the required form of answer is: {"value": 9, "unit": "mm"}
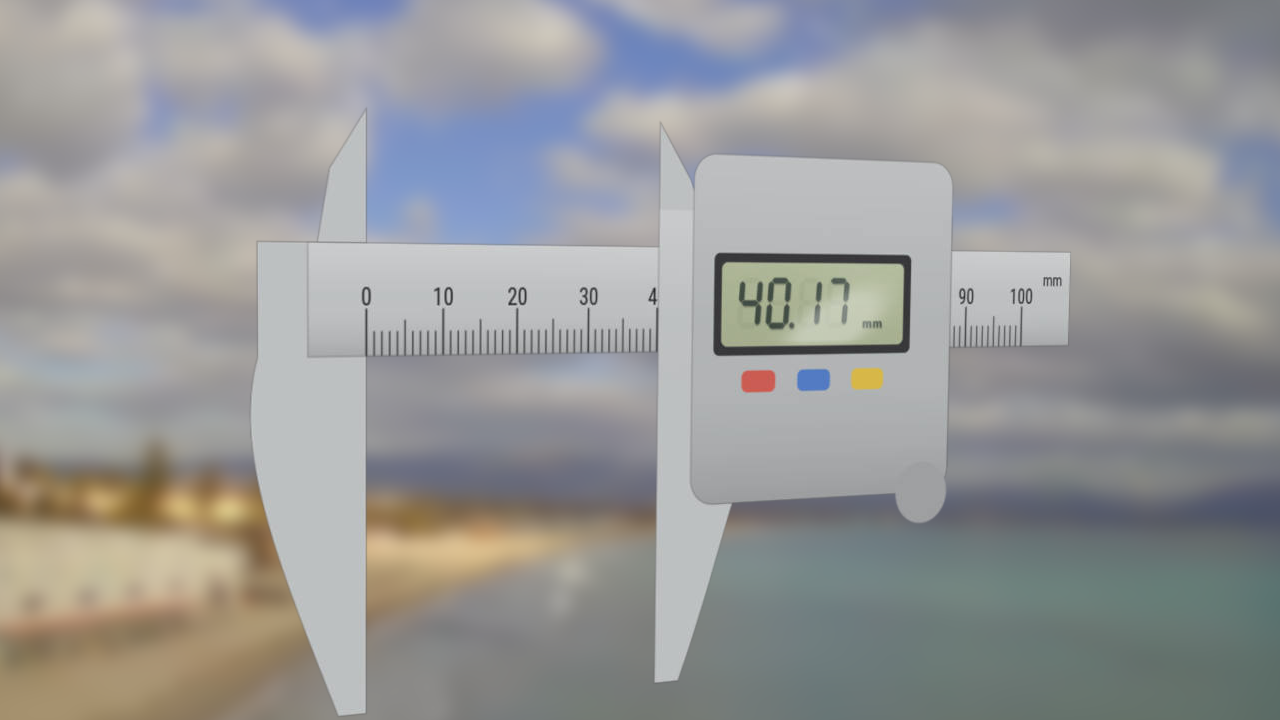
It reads {"value": 40.17, "unit": "mm"}
